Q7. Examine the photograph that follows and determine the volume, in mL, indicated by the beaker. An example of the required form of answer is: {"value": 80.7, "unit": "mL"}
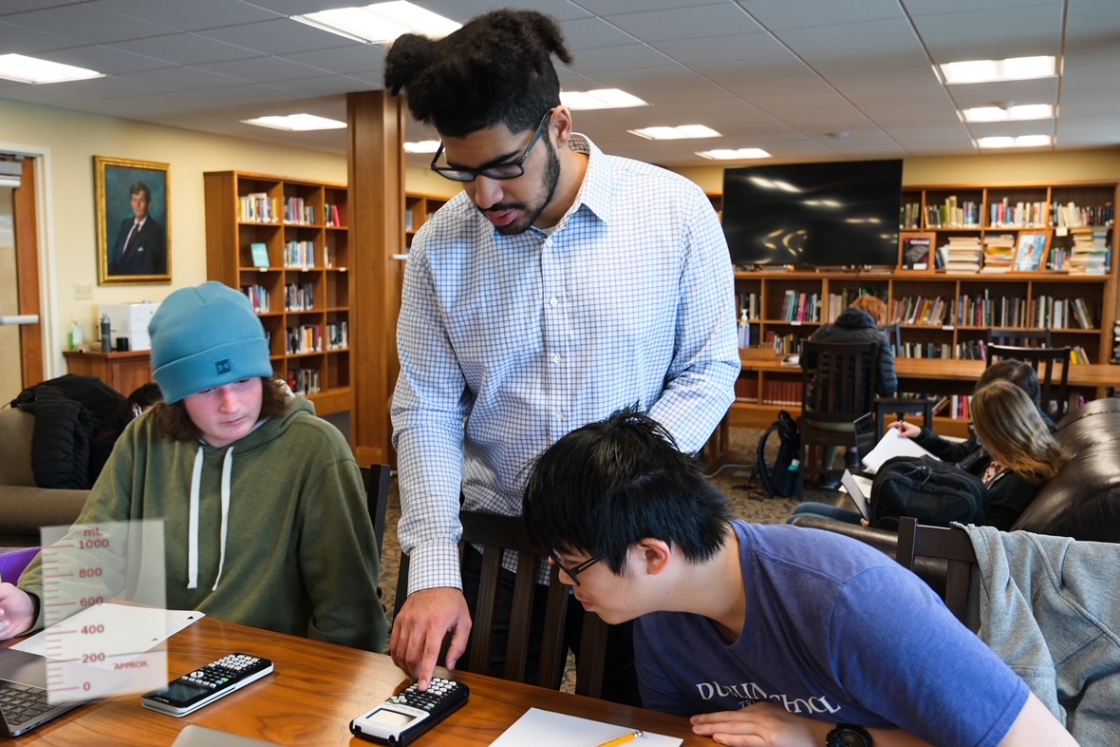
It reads {"value": 200, "unit": "mL"}
